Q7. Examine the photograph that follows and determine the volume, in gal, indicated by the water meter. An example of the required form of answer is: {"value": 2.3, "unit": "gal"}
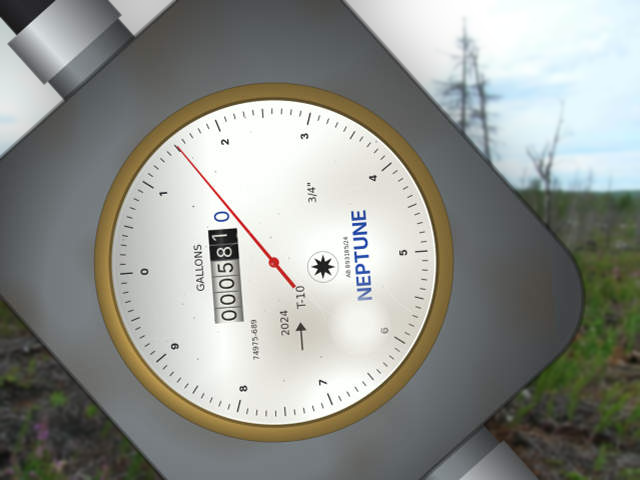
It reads {"value": 5811.5, "unit": "gal"}
